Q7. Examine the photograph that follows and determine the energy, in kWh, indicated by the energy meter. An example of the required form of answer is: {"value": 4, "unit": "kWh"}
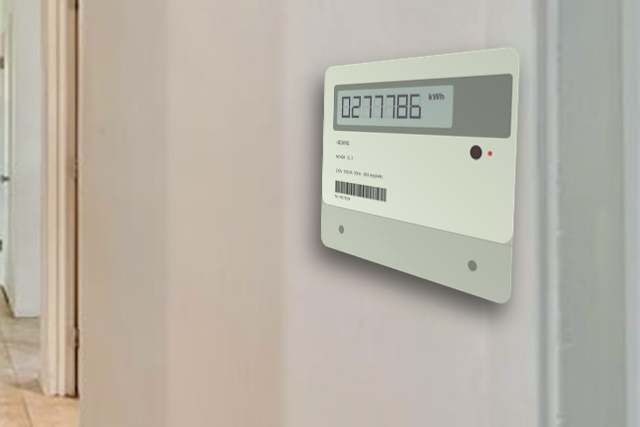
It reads {"value": 277786, "unit": "kWh"}
